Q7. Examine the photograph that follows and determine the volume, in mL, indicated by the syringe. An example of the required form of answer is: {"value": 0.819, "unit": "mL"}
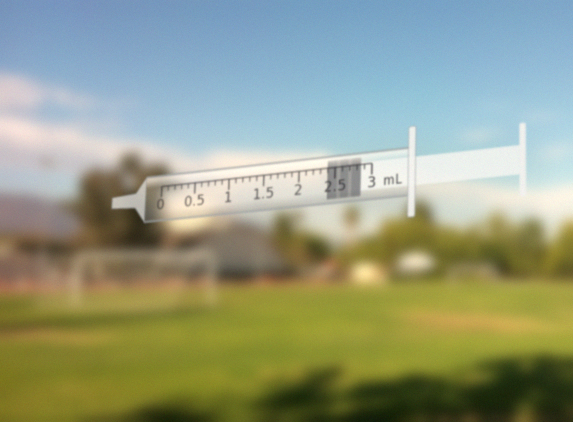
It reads {"value": 2.4, "unit": "mL"}
